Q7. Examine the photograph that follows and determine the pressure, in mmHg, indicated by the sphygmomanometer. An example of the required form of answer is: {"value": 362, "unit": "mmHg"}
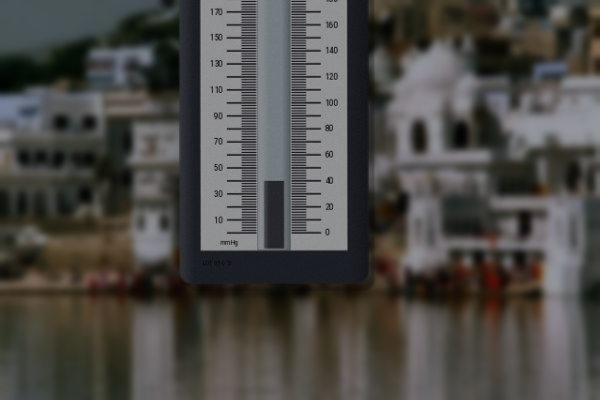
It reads {"value": 40, "unit": "mmHg"}
